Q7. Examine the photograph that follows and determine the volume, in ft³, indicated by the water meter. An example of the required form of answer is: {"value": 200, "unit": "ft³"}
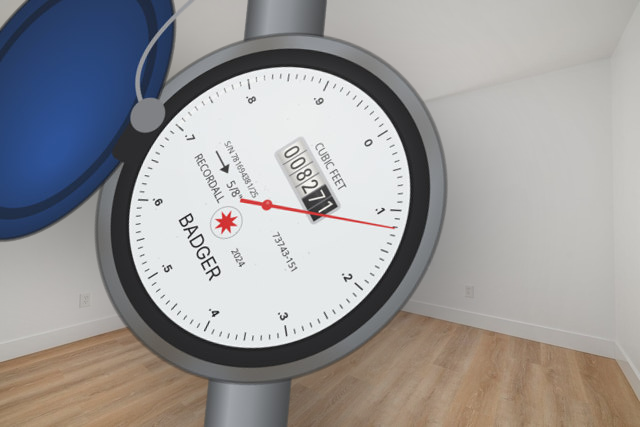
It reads {"value": 8271.12, "unit": "ft³"}
